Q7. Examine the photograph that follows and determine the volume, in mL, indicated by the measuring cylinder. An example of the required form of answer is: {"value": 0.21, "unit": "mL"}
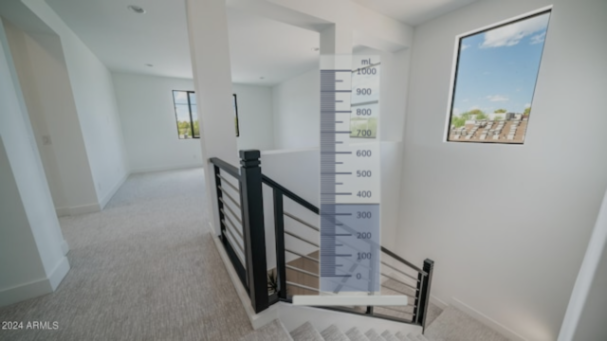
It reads {"value": 350, "unit": "mL"}
